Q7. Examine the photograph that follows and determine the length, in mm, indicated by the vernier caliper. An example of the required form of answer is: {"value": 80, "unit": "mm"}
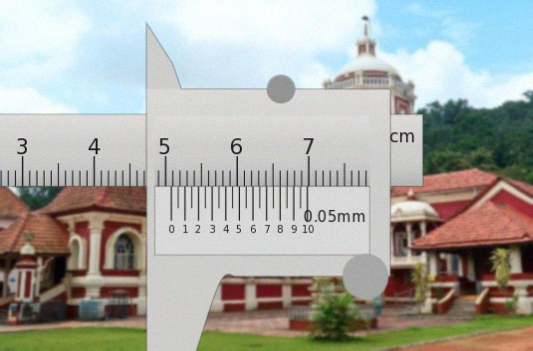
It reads {"value": 50.8, "unit": "mm"}
